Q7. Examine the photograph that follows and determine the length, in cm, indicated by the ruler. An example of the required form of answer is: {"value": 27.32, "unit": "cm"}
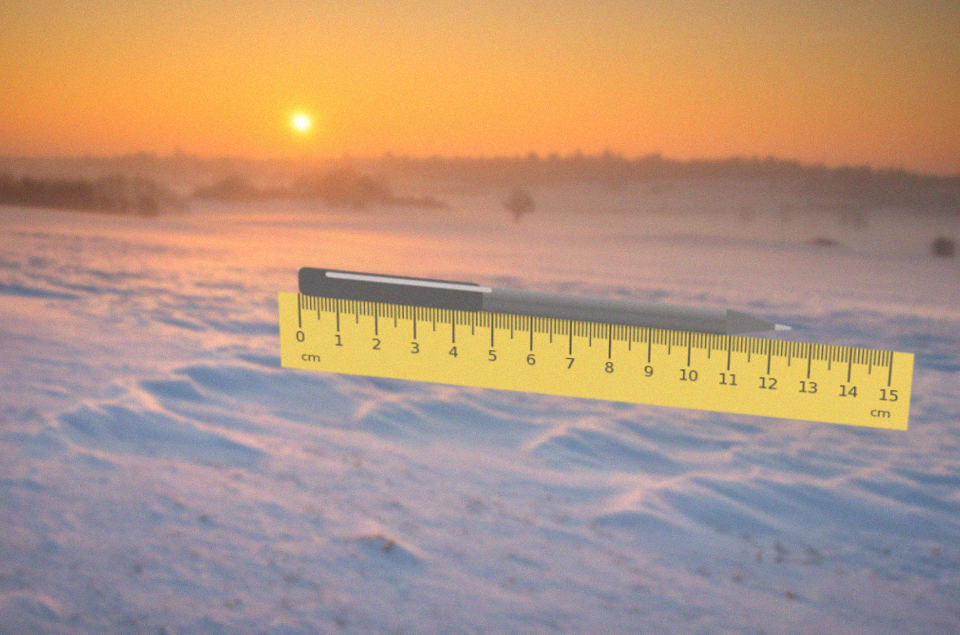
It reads {"value": 12.5, "unit": "cm"}
